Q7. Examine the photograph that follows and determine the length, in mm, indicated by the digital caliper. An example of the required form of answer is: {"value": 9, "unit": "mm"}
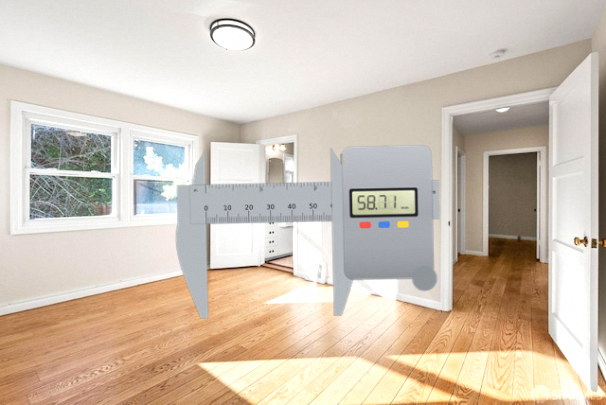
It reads {"value": 58.71, "unit": "mm"}
